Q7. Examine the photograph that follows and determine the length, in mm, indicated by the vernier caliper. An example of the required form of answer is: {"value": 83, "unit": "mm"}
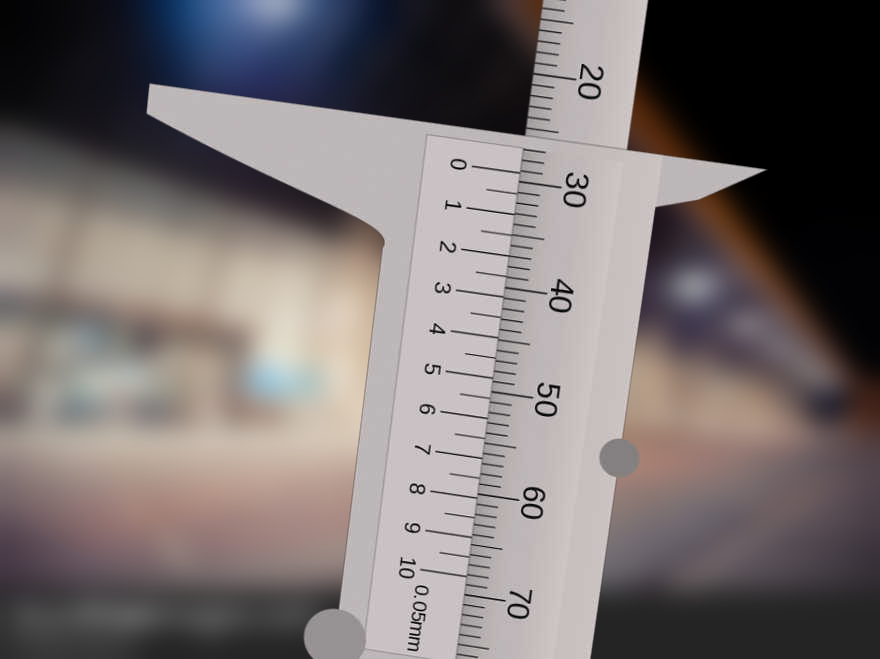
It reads {"value": 29.2, "unit": "mm"}
